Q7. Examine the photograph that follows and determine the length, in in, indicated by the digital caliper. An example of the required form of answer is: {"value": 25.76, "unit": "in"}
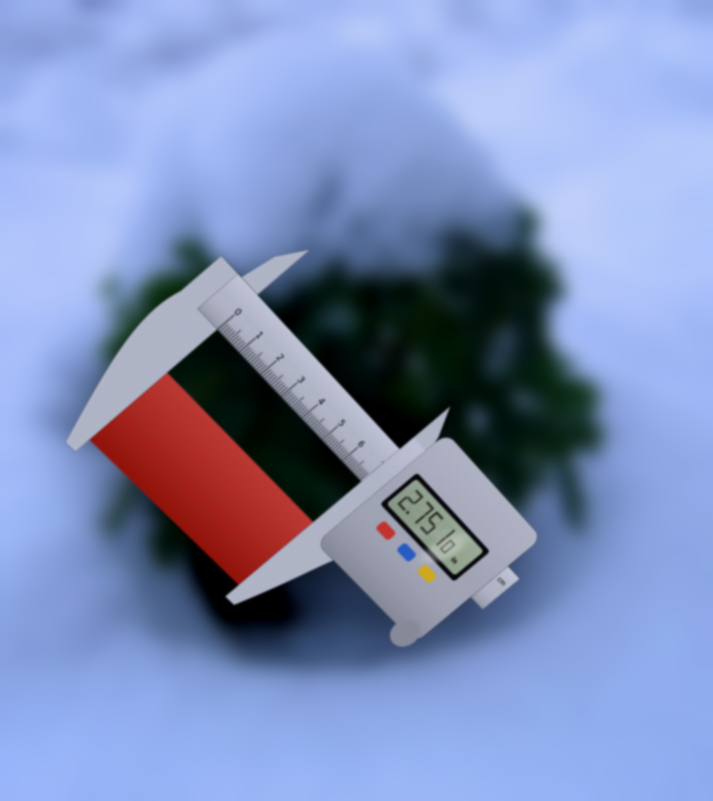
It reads {"value": 2.7510, "unit": "in"}
